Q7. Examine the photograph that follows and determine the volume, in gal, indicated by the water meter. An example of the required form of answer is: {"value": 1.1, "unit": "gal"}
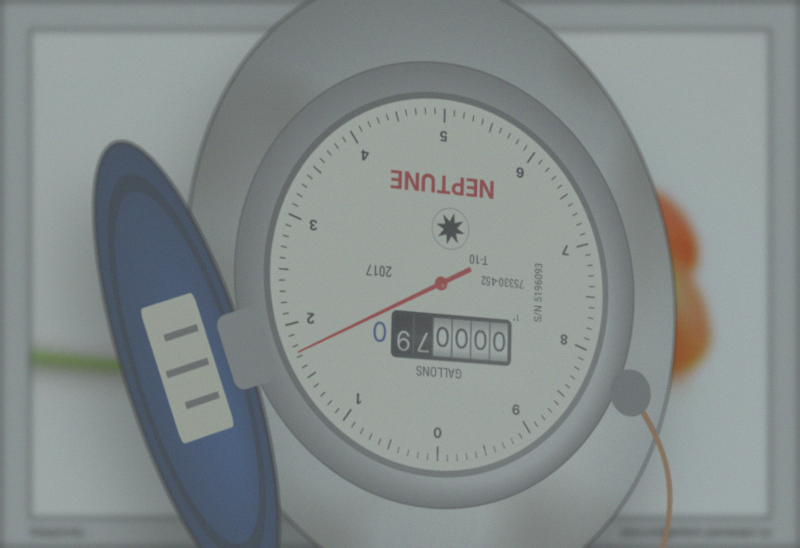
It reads {"value": 791.7, "unit": "gal"}
